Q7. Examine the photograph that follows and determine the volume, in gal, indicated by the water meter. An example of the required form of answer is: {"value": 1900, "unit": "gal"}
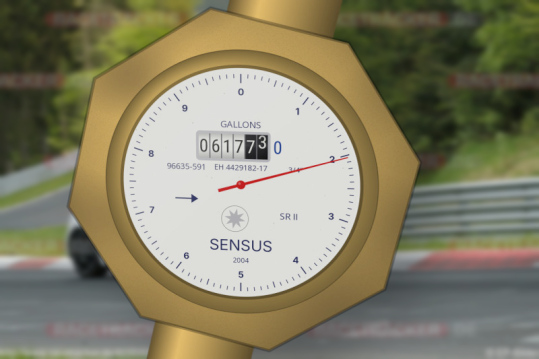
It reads {"value": 617732.0, "unit": "gal"}
